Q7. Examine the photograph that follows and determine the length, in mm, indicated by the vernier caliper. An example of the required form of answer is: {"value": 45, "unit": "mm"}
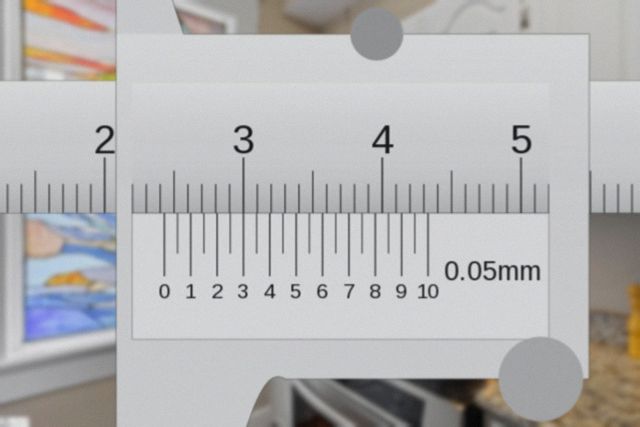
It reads {"value": 24.3, "unit": "mm"}
